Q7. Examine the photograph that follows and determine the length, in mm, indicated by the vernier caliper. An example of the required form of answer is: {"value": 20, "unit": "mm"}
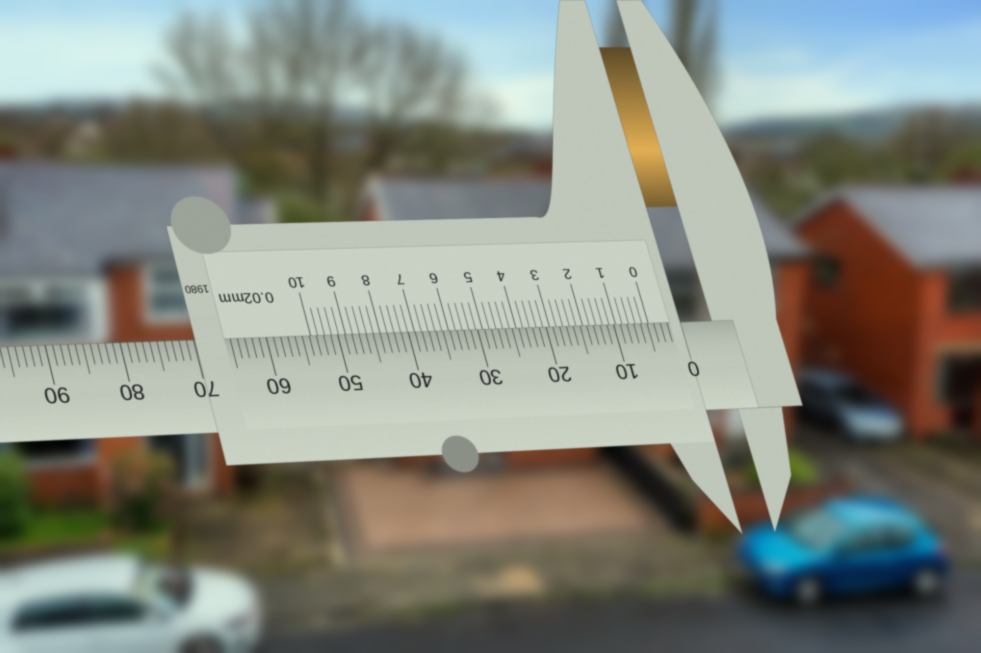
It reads {"value": 4.8, "unit": "mm"}
